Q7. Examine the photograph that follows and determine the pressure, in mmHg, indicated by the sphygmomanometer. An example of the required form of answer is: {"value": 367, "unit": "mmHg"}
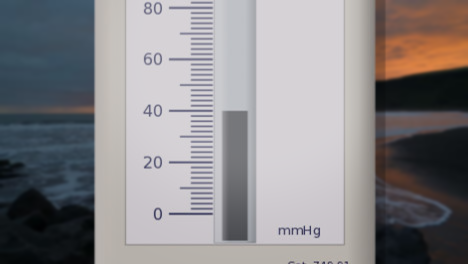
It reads {"value": 40, "unit": "mmHg"}
